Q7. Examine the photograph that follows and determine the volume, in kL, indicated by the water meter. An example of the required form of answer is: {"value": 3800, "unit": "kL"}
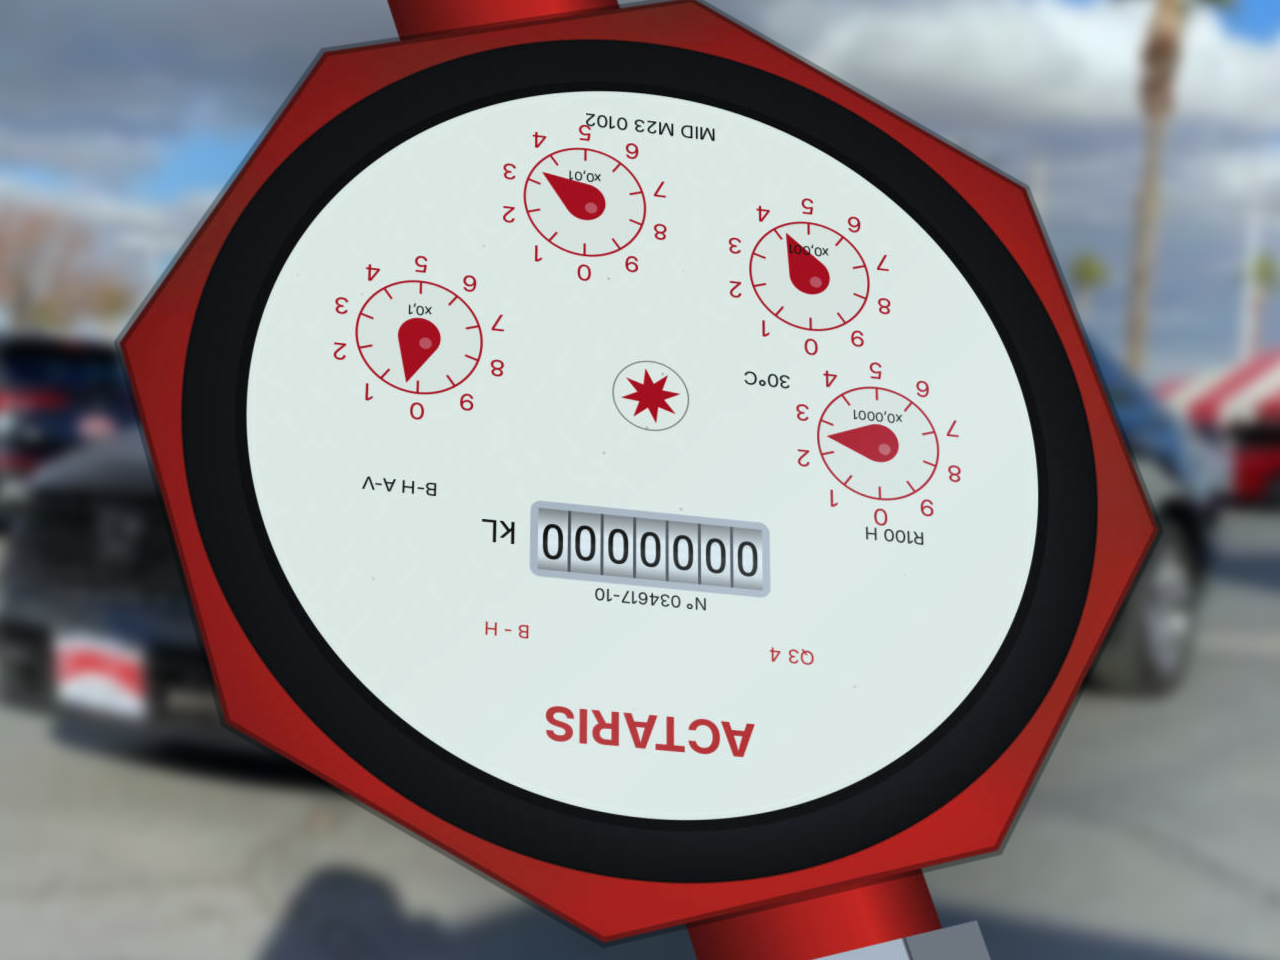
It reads {"value": 0.0342, "unit": "kL"}
